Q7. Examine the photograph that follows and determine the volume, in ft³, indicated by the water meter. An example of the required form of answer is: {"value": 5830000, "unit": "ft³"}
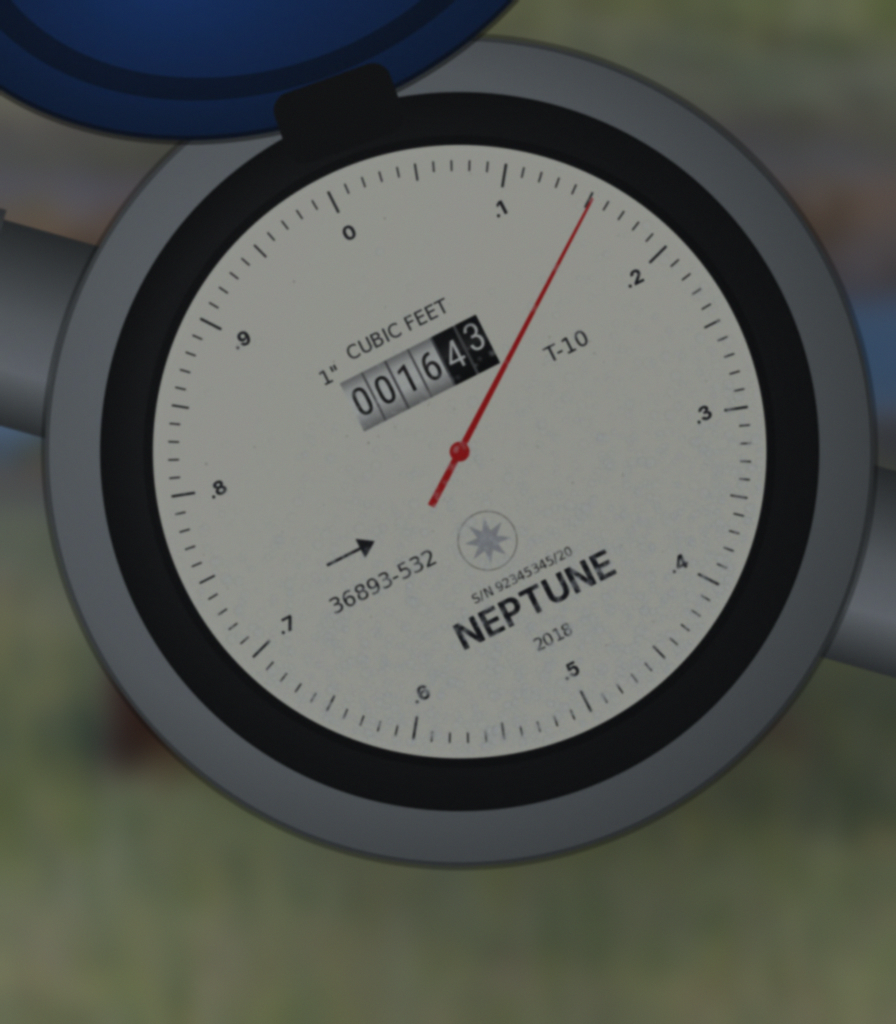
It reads {"value": 1643.15, "unit": "ft³"}
